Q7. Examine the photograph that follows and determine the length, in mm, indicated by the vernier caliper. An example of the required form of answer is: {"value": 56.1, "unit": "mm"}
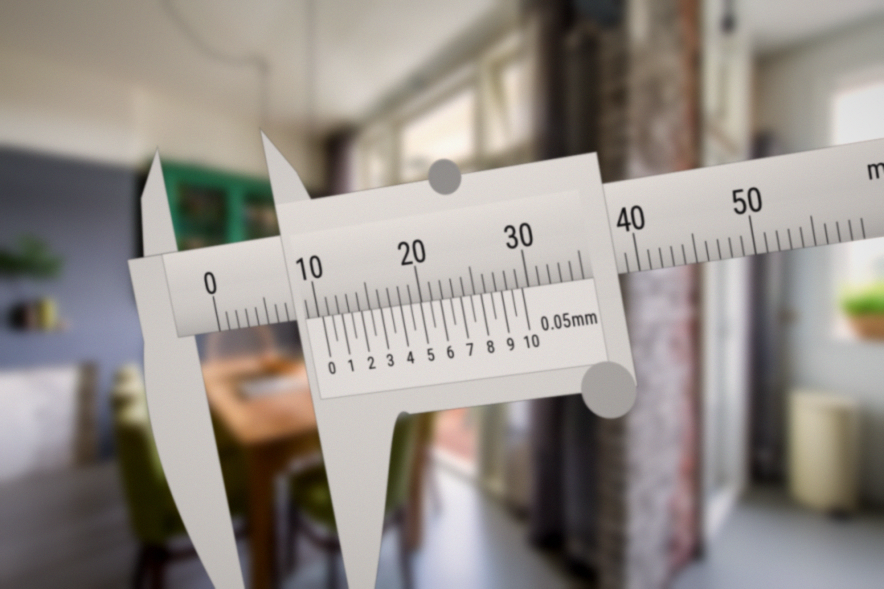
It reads {"value": 10.4, "unit": "mm"}
